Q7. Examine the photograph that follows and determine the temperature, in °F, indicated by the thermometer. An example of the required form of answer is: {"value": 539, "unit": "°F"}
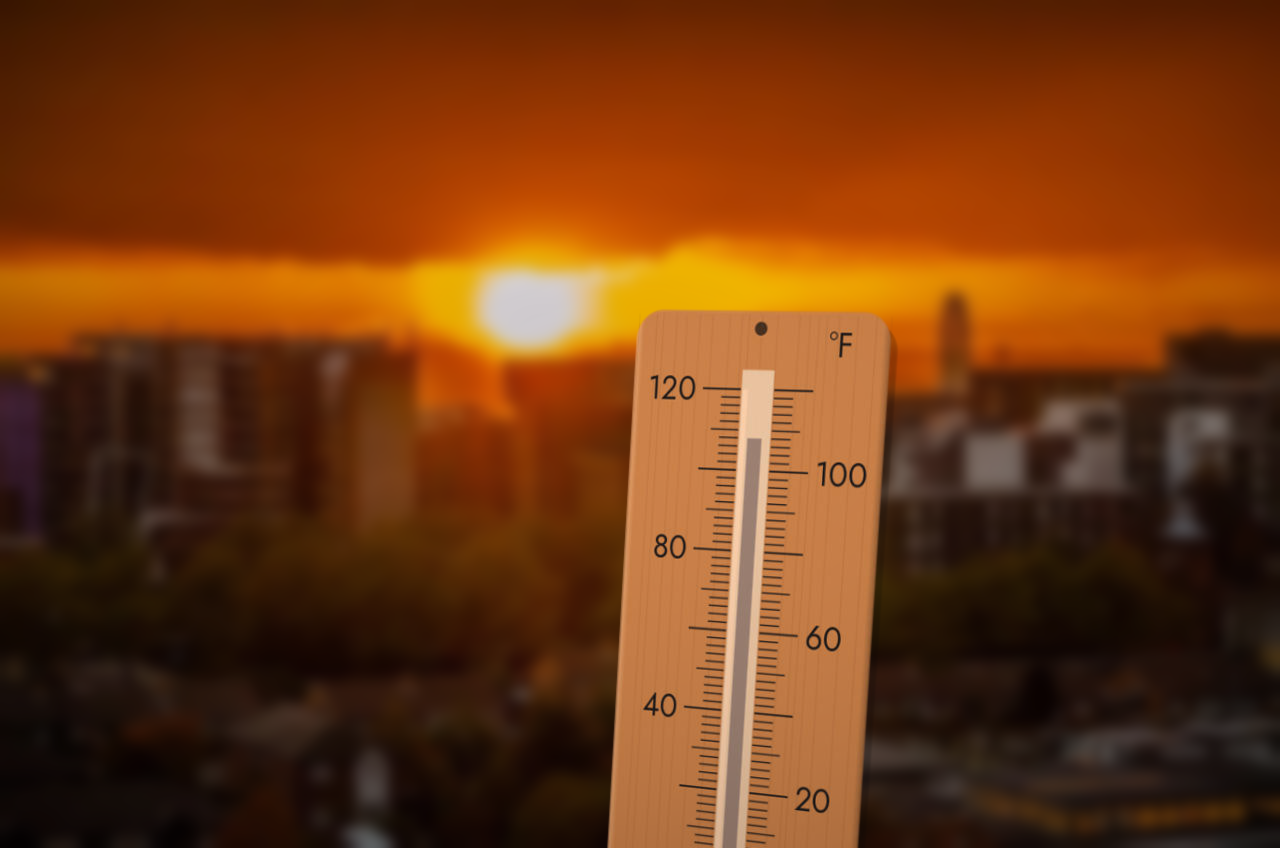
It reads {"value": 108, "unit": "°F"}
